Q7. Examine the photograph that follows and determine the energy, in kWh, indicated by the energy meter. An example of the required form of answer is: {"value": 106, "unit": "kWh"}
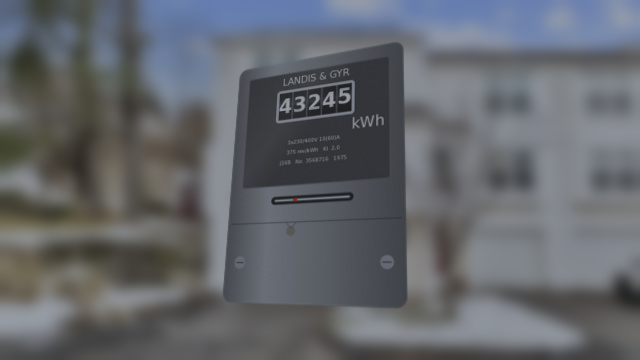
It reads {"value": 43245, "unit": "kWh"}
